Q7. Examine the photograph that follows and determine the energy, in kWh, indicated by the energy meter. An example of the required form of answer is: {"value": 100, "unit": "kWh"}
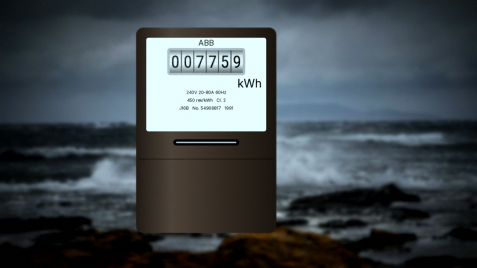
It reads {"value": 7759, "unit": "kWh"}
